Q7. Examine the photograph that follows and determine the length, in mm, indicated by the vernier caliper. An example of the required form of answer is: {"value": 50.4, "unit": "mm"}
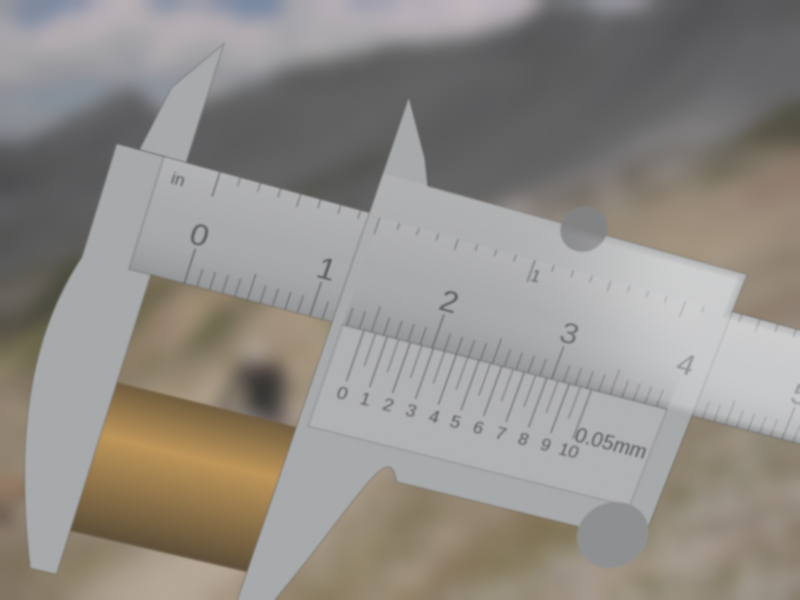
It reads {"value": 14.4, "unit": "mm"}
